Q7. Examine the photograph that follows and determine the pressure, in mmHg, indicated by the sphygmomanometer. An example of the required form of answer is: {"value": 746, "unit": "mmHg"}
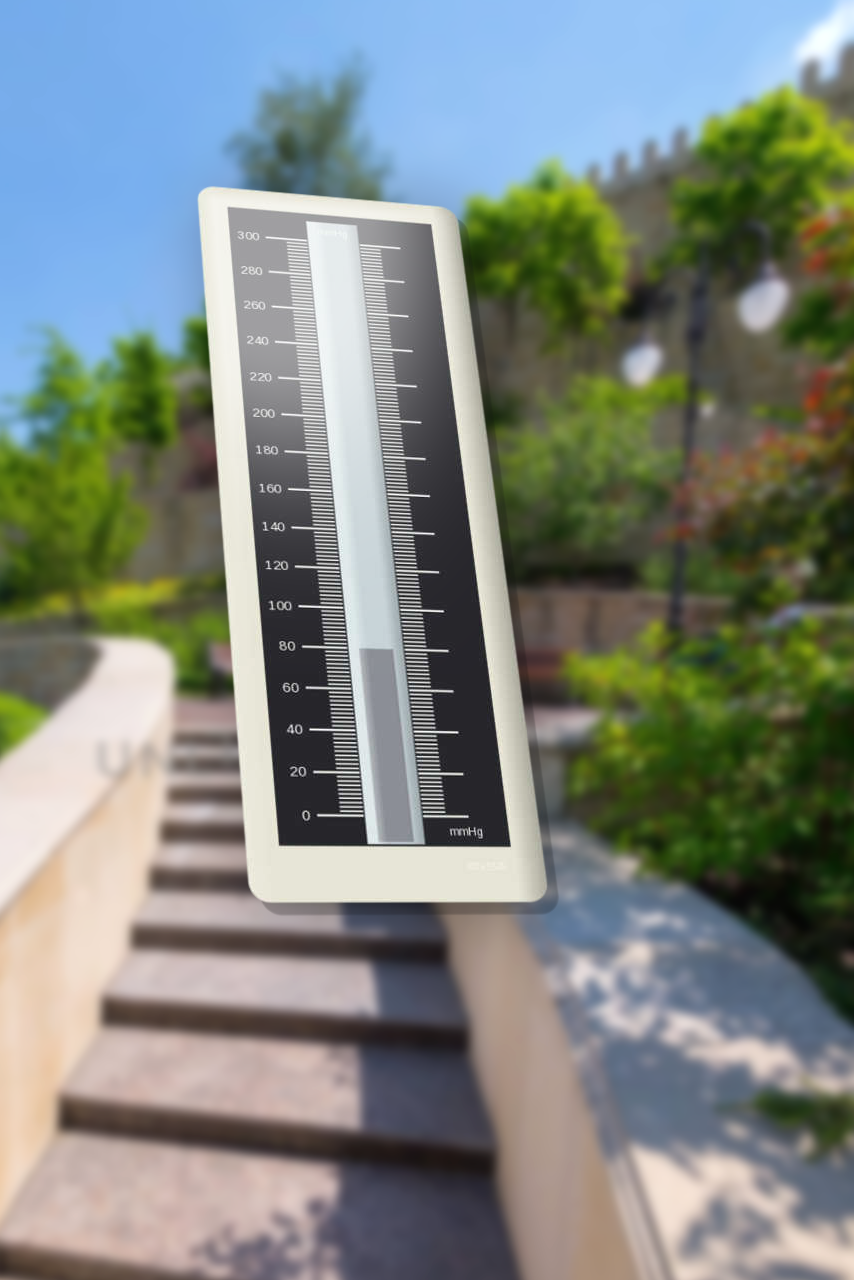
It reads {"value": 80, "unit": "mmHg"}
